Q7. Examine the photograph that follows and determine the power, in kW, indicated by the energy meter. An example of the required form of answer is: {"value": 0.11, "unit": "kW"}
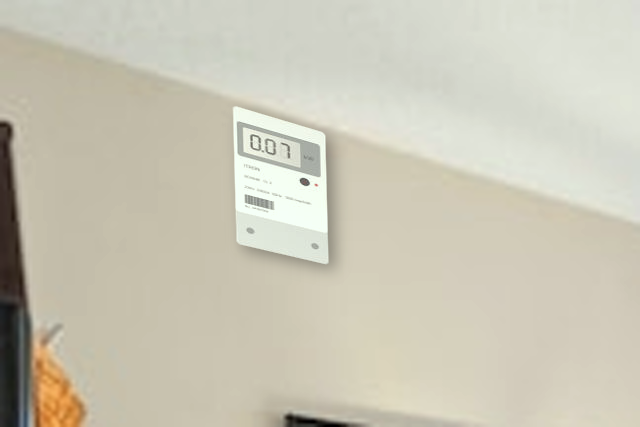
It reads {"value": 0.07, "unit": "kW"}
